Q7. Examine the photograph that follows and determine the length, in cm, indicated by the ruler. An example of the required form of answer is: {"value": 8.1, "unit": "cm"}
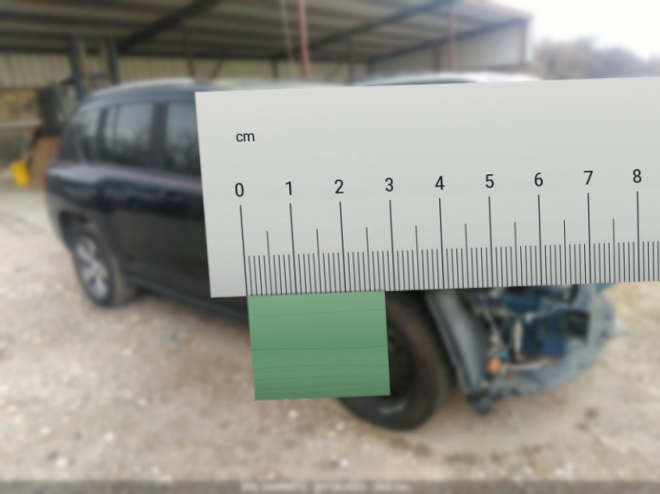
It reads {"value": 2.8, "unit": "cm"}
